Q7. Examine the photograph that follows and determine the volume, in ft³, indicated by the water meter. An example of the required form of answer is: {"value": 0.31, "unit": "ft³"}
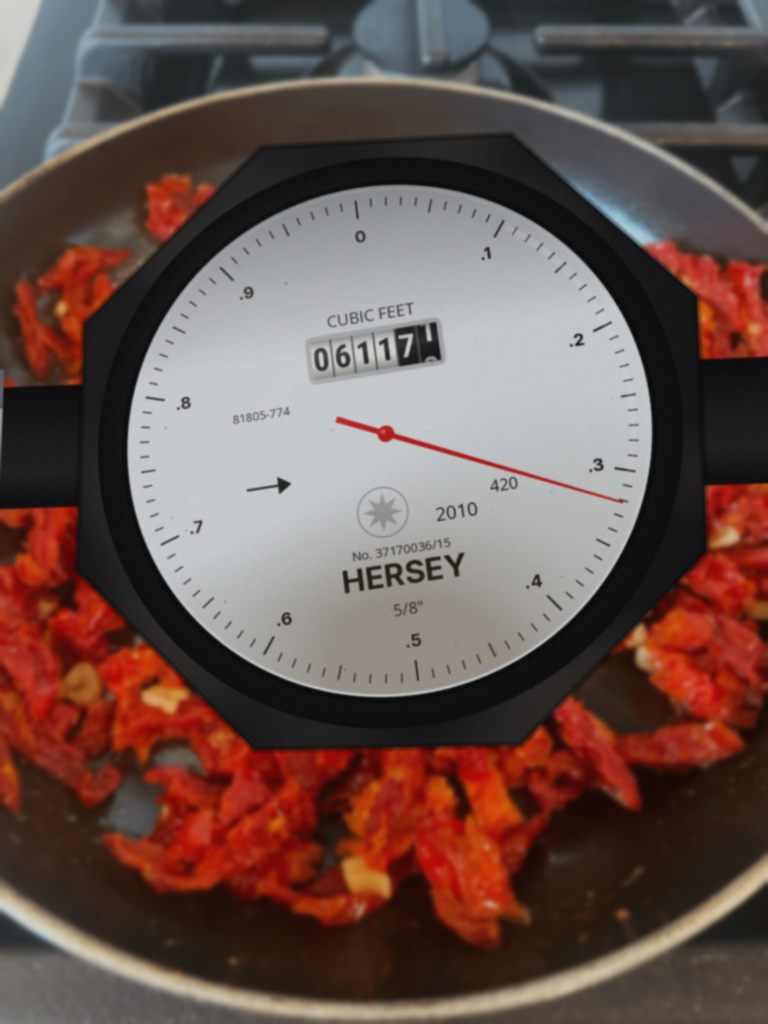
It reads {"value": 61171.32, "unit": "ft³"}
